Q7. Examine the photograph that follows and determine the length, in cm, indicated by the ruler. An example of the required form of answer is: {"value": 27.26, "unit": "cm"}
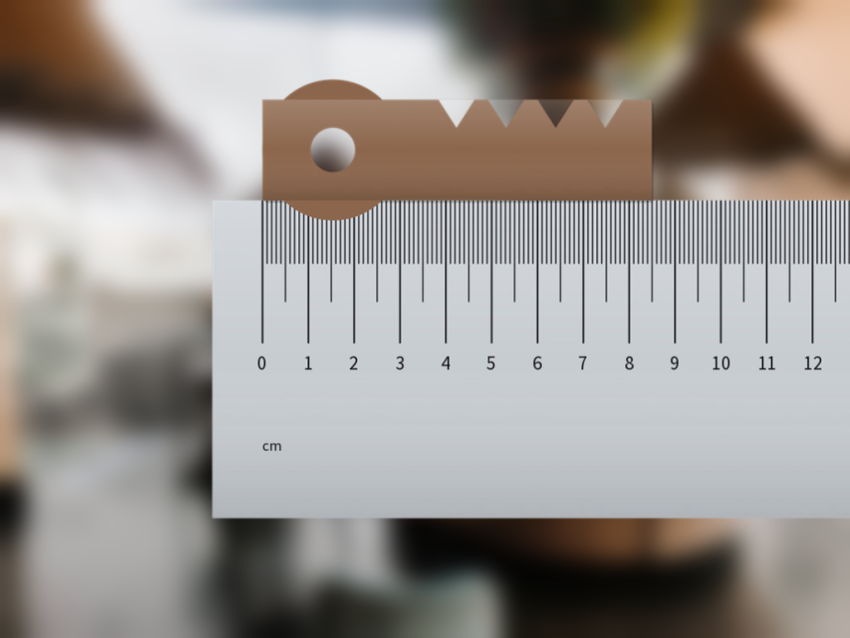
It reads {"value": 8.5, "unit": "cm"}
